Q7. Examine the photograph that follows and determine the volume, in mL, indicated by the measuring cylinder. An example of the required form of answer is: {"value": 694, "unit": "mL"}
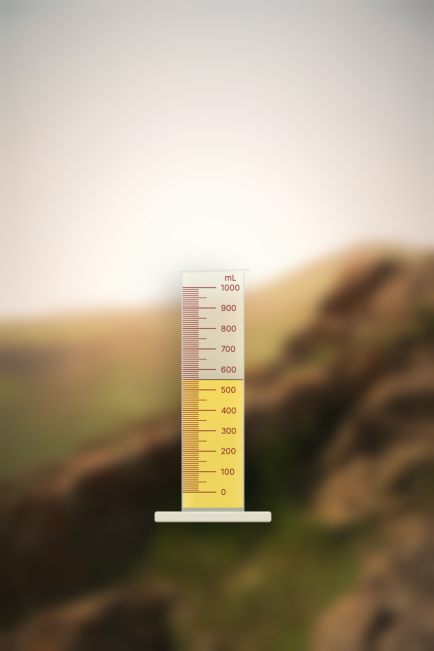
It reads {"value": 550, "unit": "mL"}
